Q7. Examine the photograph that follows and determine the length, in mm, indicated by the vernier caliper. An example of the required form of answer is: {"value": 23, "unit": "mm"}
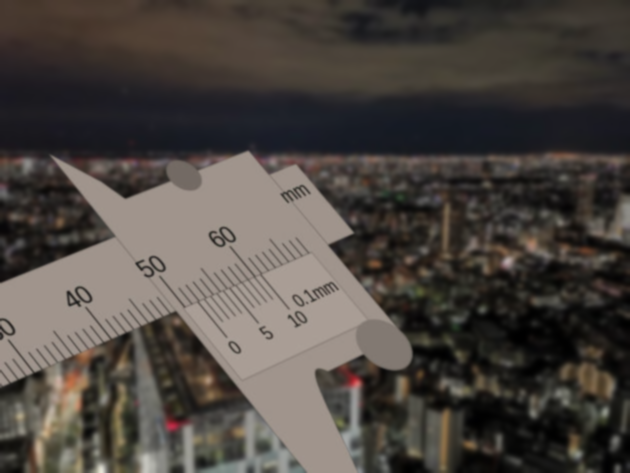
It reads {"value": 51.8, "unit": "mm"}
